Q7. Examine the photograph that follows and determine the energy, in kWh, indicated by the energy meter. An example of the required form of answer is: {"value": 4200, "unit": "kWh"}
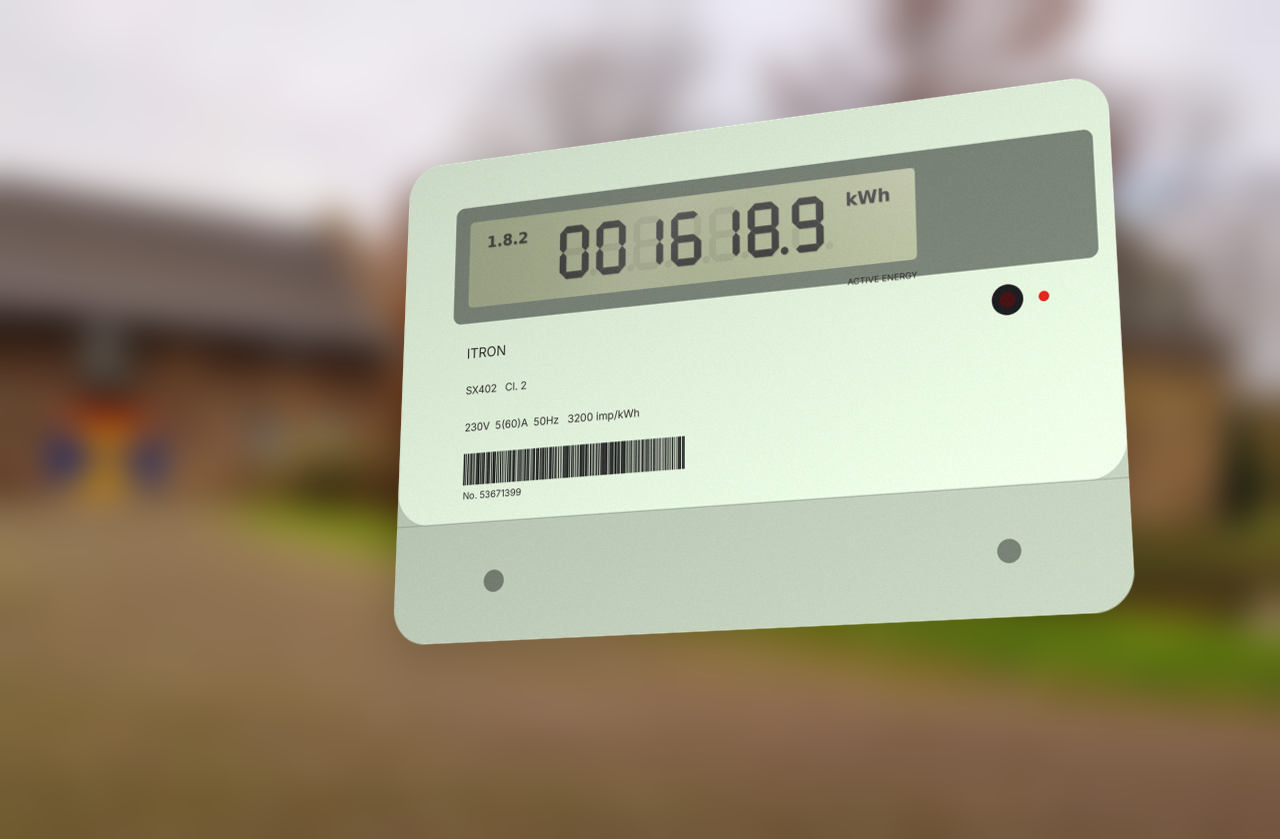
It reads {"value": 1618.9, "unit": "kWh"}
